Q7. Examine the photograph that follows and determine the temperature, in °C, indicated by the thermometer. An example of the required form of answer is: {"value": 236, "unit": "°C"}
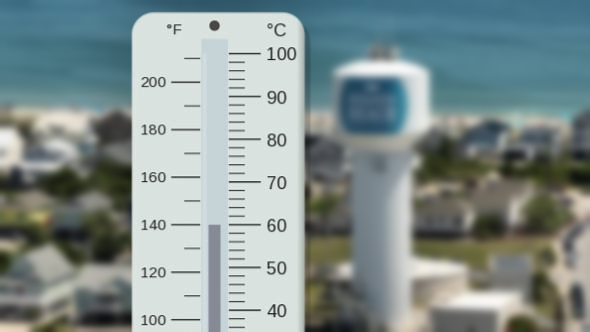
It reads {"value": 60, "unit": "°C"}
